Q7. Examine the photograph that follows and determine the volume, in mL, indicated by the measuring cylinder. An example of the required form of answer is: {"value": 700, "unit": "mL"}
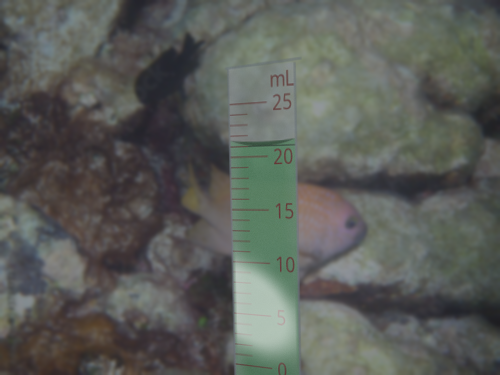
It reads {"value": 21, "unit": "mL"}
